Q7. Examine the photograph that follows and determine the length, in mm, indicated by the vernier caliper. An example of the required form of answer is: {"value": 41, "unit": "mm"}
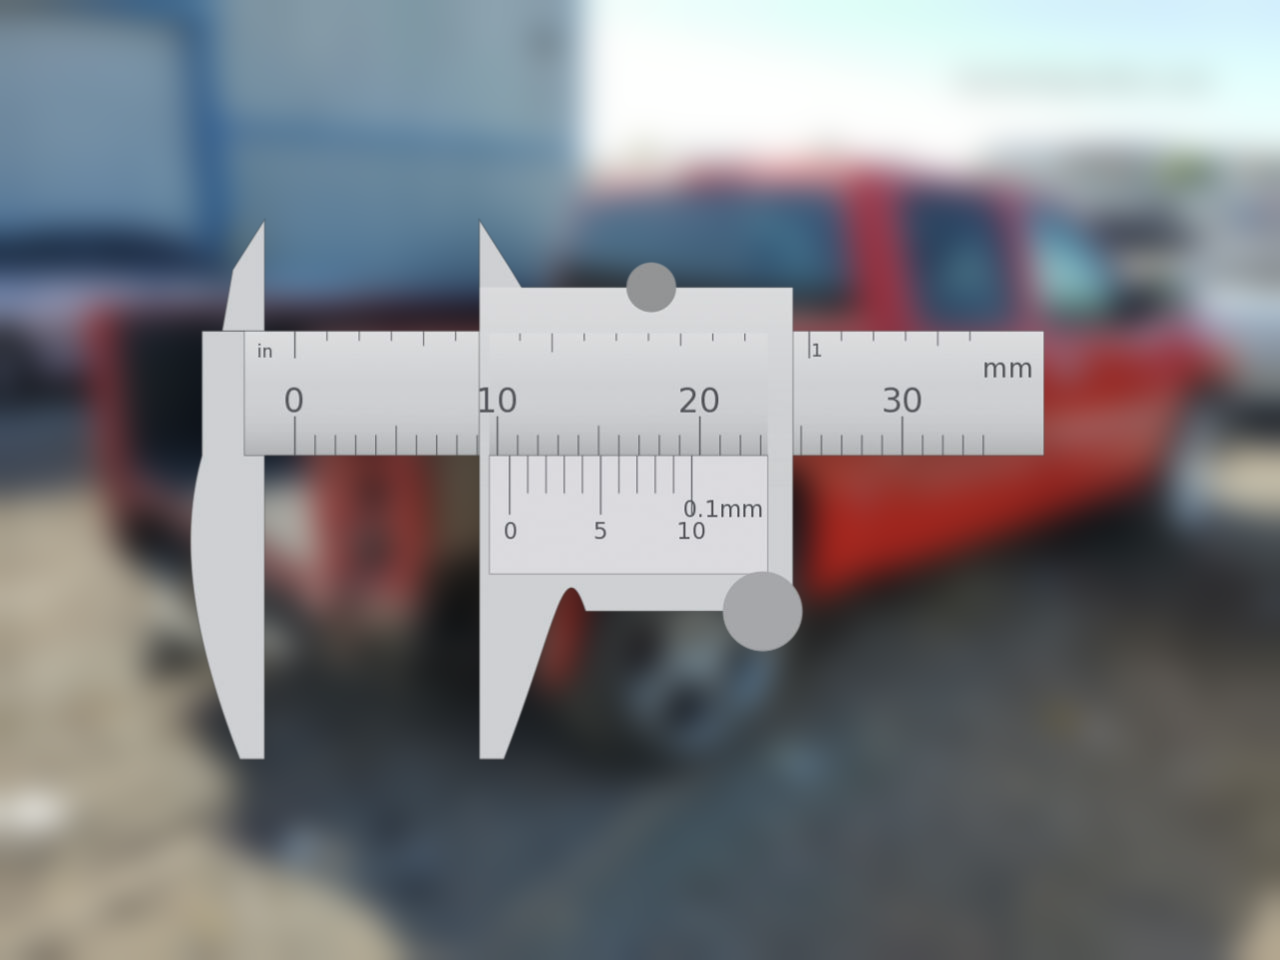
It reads {"value": 10.6, "unit": "mm"}
